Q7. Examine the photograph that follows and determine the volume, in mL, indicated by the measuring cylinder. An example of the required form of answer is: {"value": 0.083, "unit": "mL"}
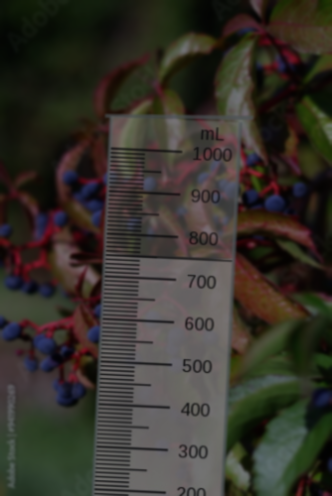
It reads {"value": 750, "unit": "mL"}
